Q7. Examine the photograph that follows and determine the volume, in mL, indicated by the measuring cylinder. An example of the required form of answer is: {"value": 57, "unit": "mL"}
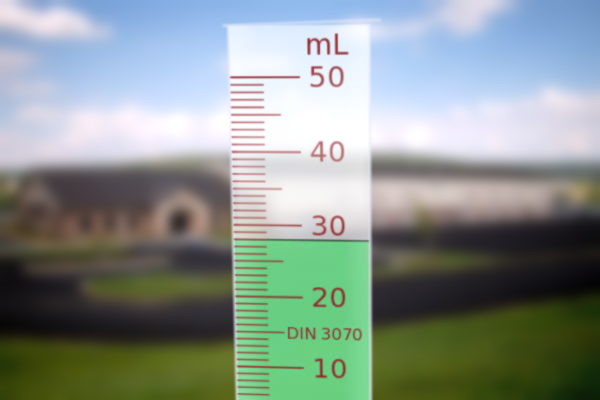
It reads {"value": 28, "unit": "mL"}
